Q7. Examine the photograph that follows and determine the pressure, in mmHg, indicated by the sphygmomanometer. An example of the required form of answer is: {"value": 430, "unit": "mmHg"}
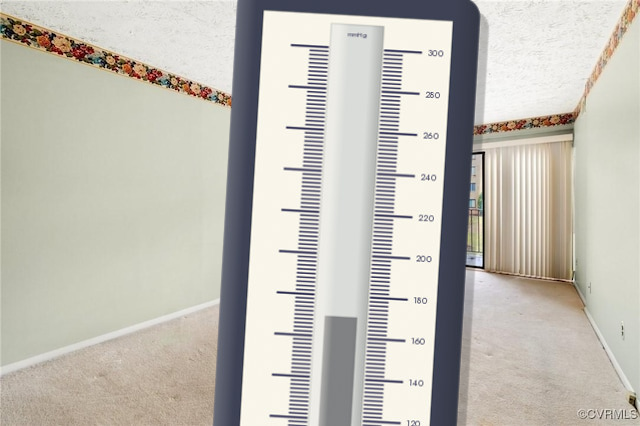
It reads {"value": 170, "unit": "mmHg"}
